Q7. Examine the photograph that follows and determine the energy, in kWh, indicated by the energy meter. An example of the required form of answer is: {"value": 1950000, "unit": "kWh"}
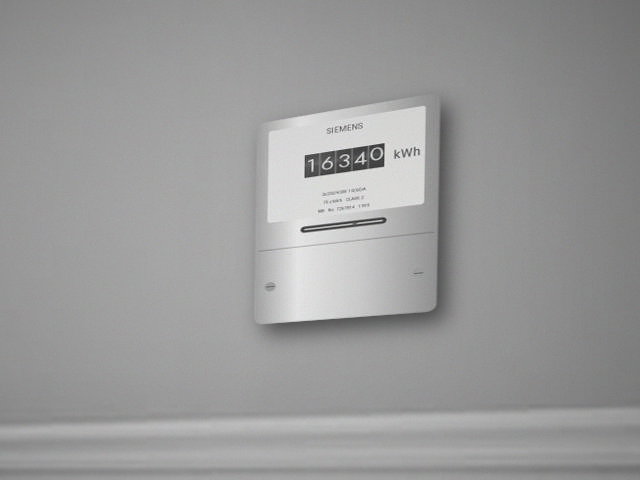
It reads {"value": 16340, "unit": "kWh"}
